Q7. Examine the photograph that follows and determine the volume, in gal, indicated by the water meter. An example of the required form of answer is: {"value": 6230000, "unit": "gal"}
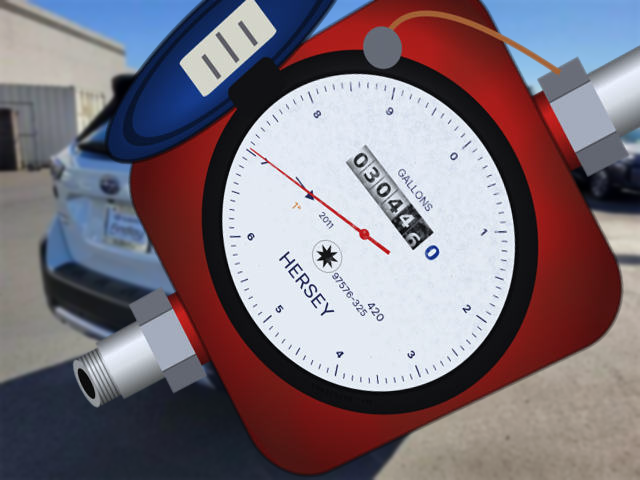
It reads {"value": 304457.0, "unit": "gal"}
